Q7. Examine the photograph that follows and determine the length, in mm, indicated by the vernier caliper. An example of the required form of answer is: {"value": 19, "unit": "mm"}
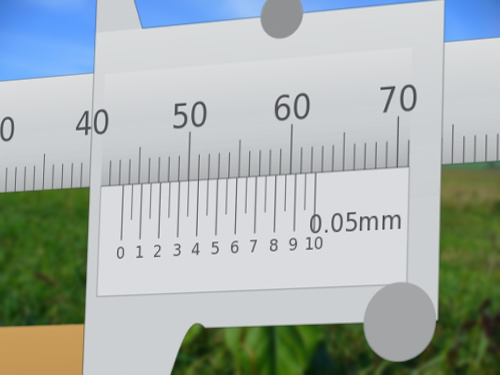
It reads {"value": 43.4, "unit": "mm"}
